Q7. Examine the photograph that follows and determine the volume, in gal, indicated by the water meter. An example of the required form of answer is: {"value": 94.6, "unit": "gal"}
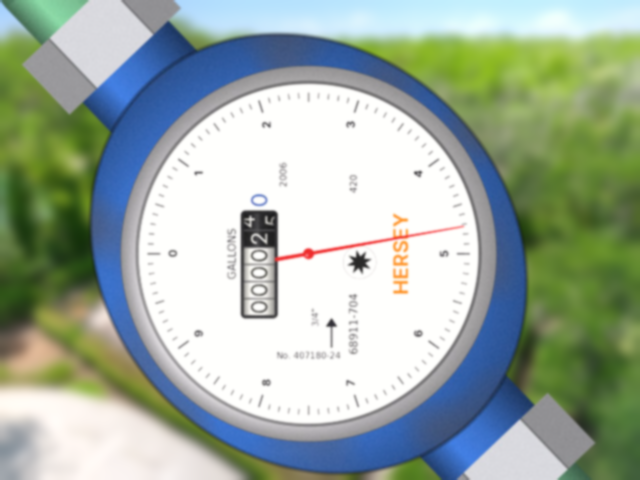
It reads {"value": 244.7, "unit": "gal"}
